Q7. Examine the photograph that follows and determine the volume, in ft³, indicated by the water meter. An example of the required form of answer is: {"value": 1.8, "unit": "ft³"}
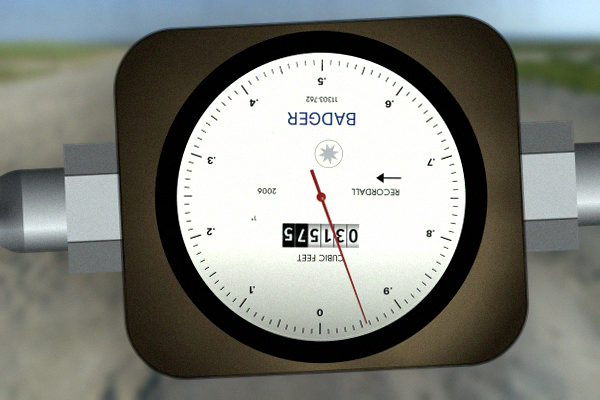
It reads {"value": 31574.94, "unit": "ft³"}
